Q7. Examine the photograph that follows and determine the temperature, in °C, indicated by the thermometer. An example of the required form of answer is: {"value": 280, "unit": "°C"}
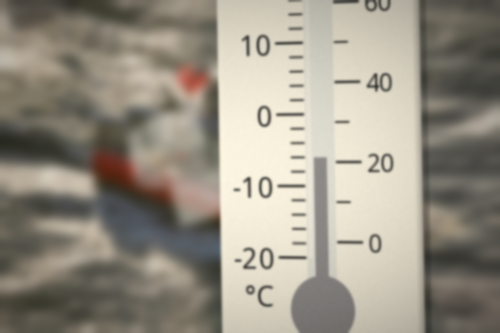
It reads {"value": -6, "unit": "°C"}
